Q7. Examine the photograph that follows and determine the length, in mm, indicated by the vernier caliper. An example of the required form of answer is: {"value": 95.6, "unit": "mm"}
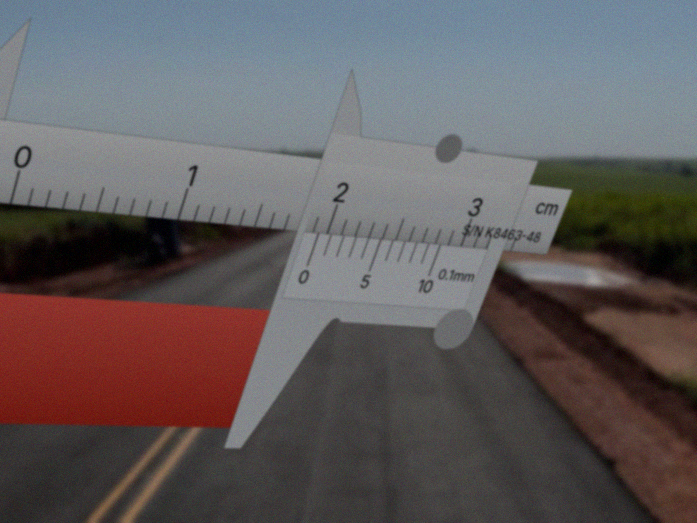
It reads {"value": 19.4, "unit": "mm"}
